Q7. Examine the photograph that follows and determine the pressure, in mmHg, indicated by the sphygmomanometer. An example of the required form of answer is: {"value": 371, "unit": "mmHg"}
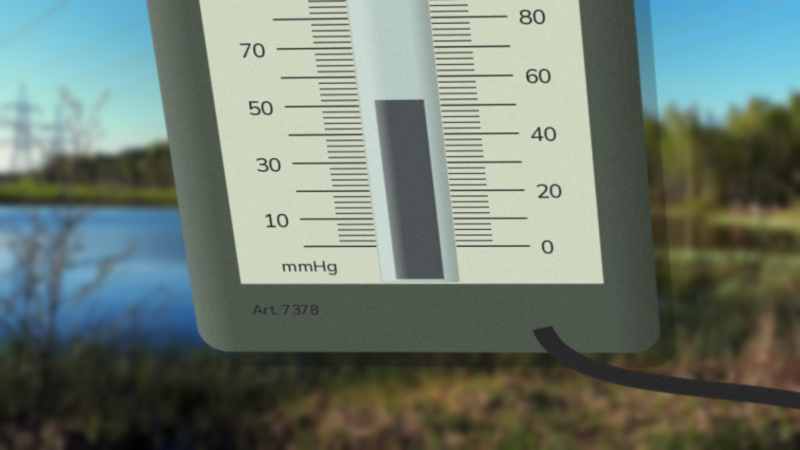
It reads {"value": 52, "unit": "mmHg"}
